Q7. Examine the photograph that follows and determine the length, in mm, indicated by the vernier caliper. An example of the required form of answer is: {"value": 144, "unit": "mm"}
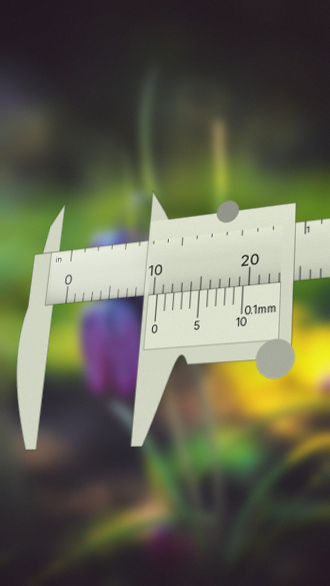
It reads {"value": 10.4, "unit": "mm"}
